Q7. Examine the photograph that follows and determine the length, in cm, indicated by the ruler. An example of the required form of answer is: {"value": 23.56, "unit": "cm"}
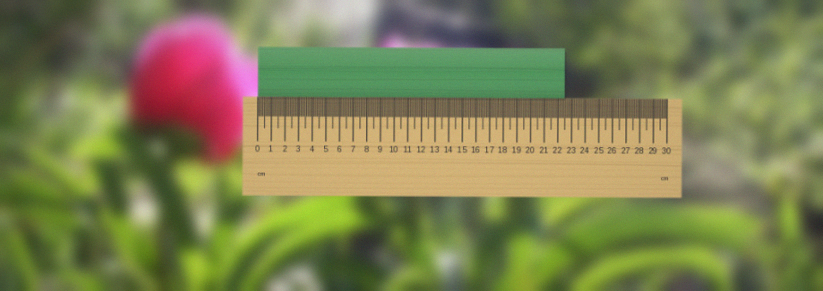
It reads {"value": 22.5, "unit": "cm"}
